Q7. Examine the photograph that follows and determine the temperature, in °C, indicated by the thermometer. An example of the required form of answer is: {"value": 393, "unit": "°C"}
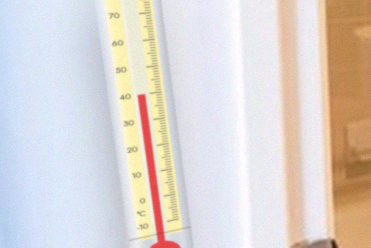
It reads {"value": 40, "unit": "°C"}
